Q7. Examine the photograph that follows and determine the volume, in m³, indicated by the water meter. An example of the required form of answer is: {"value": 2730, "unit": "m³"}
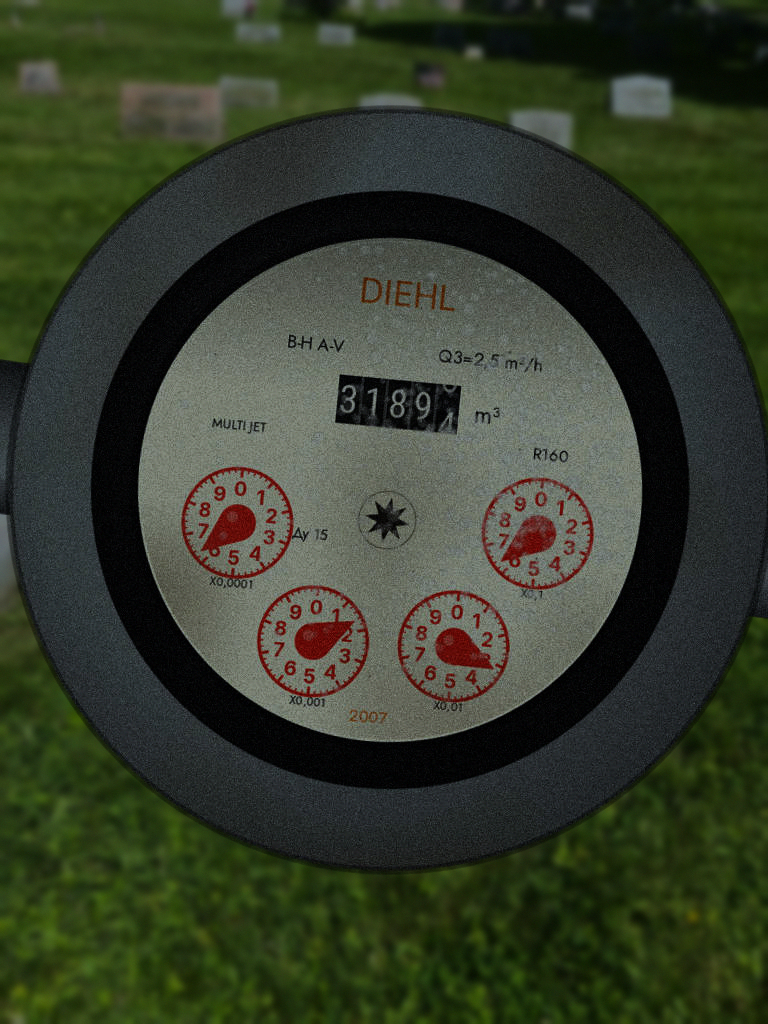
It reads {"value": 31893.6316, "unit": "m³"}
